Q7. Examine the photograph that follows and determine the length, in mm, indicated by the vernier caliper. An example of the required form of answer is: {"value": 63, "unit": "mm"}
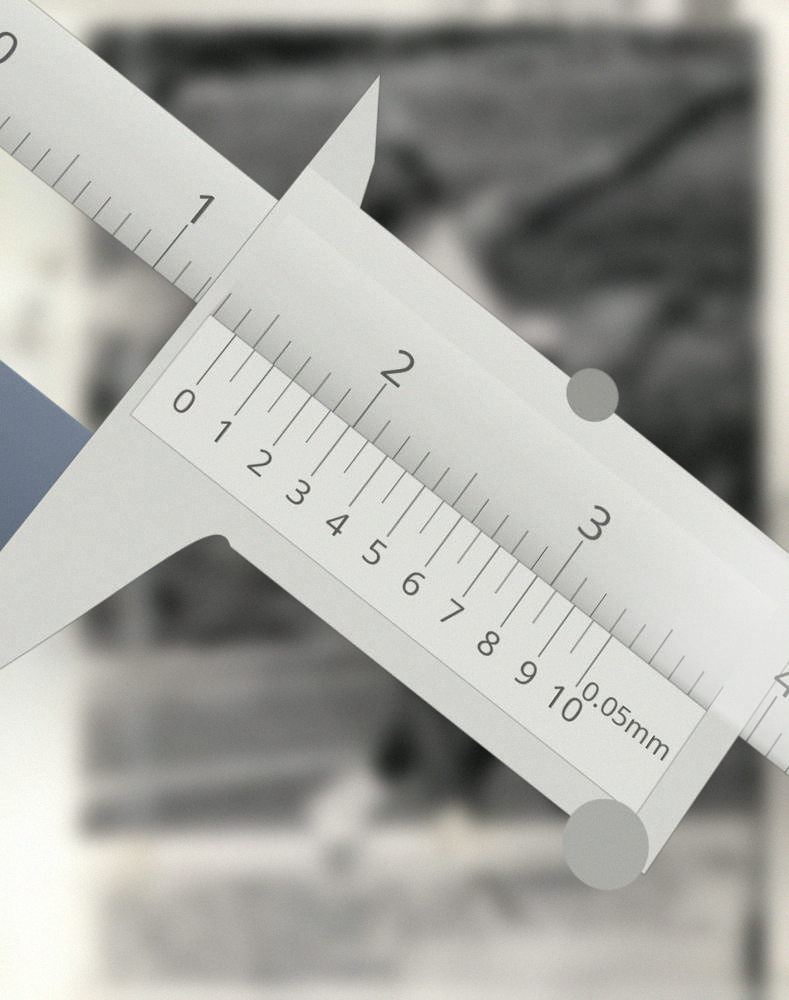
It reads {"value": 14.15, "unit": "mm"}
